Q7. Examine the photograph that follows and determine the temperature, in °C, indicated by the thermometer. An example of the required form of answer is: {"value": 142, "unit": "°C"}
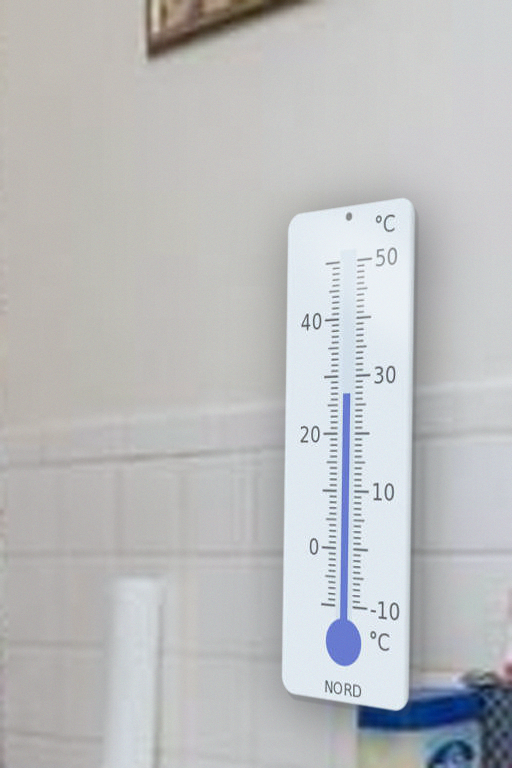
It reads {"value": 27, "unit": "°C"}
